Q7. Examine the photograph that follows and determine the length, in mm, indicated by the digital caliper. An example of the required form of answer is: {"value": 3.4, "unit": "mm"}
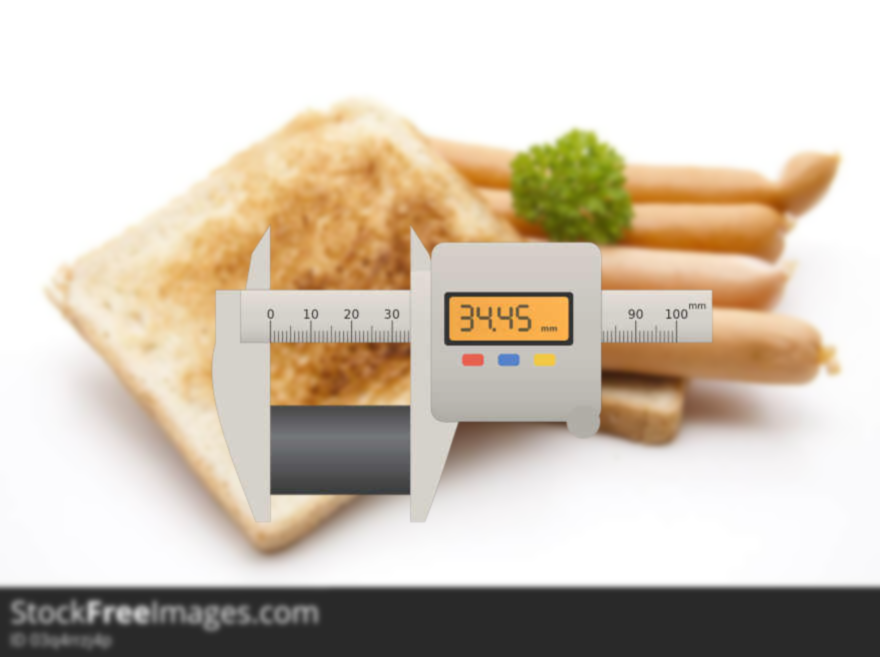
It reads {"value": 34.45, "unit": "mm"}
